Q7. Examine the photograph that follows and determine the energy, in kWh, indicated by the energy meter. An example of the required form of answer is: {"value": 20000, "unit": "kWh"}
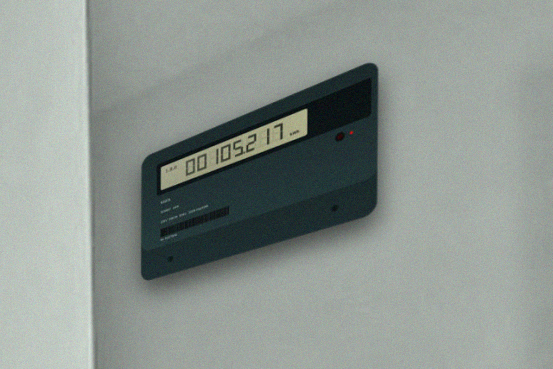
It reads {"value": 105.217, "unit": "kWh"}
